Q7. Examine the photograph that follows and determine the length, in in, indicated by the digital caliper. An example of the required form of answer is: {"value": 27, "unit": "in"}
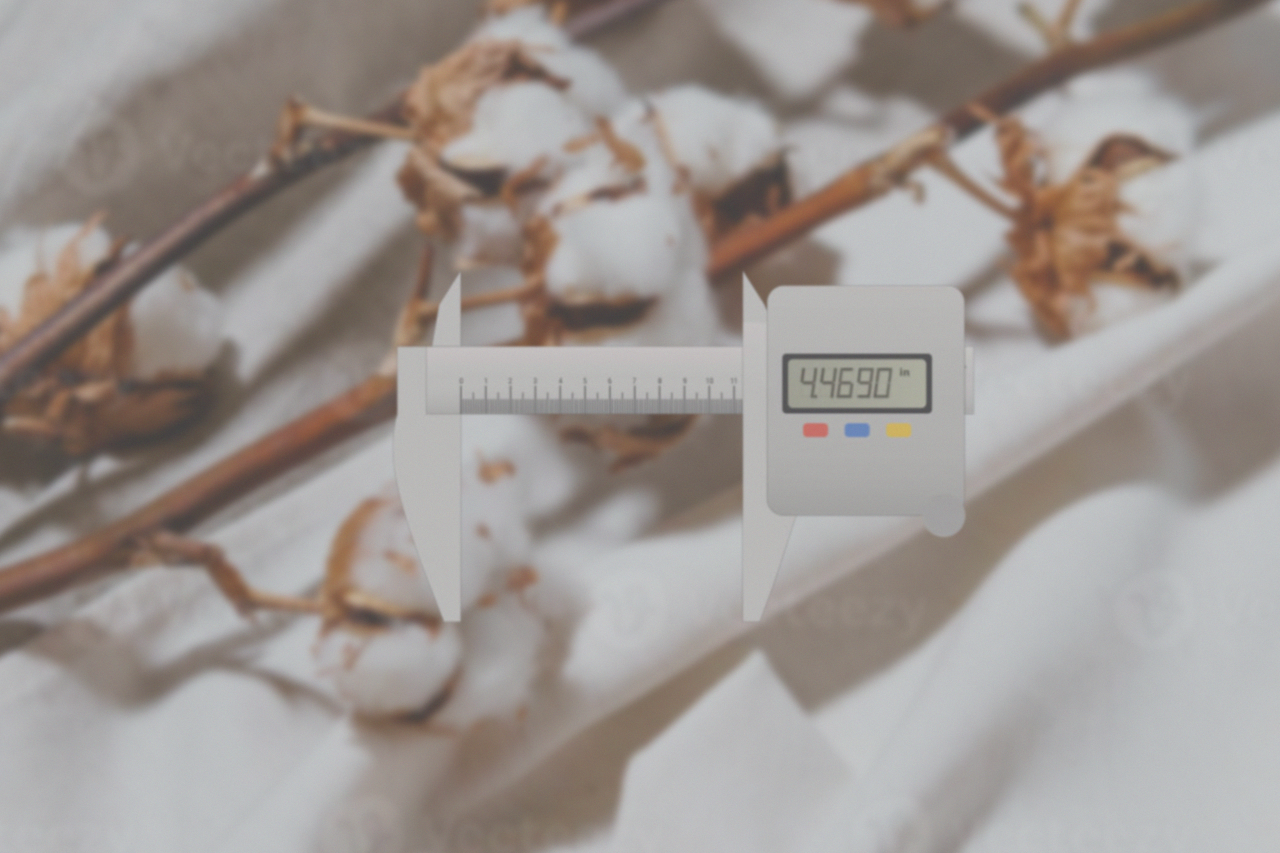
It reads {"value": 4.4690, "unit": "in"}
